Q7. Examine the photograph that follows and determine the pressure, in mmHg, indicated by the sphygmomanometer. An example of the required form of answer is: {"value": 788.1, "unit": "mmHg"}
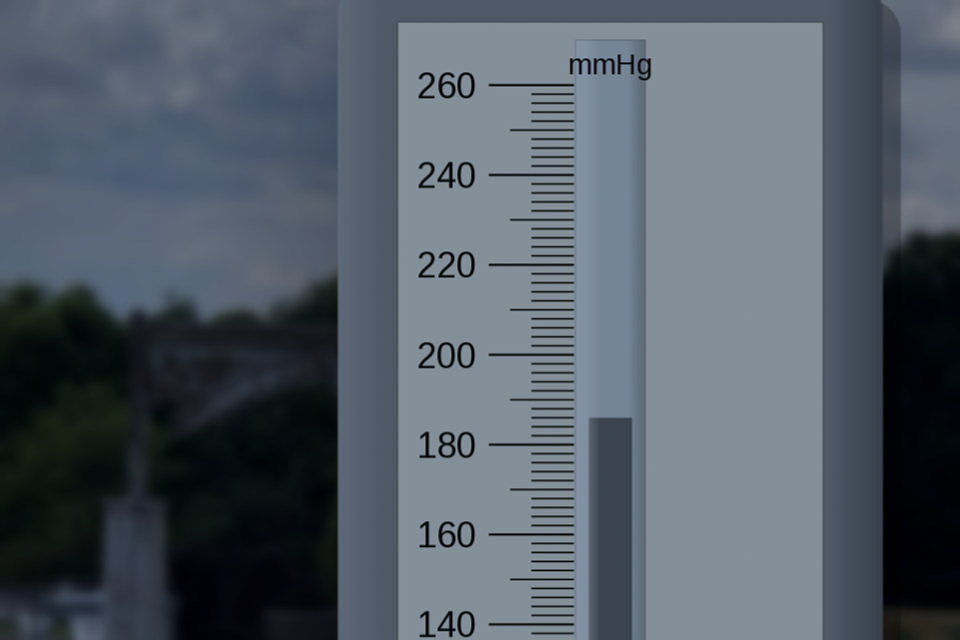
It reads {"value": 186, "unit": "mmHg"}
